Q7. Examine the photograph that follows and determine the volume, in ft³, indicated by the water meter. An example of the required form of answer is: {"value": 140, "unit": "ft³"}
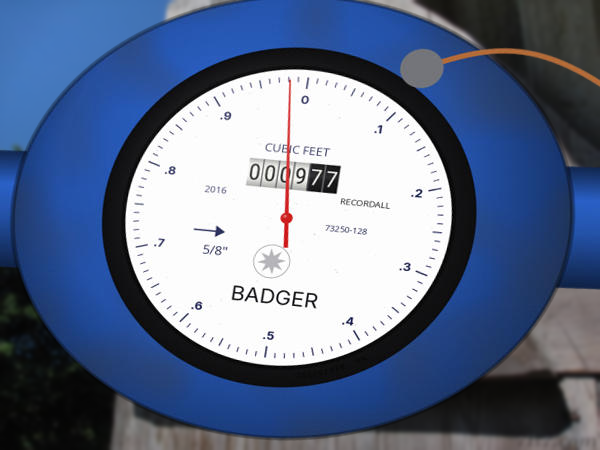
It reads {"value": 976.98, "unit": "ft³"}
